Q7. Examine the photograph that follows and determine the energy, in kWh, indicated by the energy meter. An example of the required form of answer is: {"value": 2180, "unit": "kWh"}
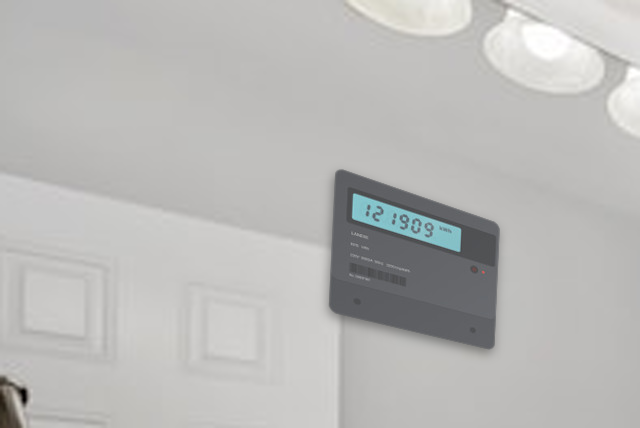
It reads {"value": 121909, "unit": "kWh"}
